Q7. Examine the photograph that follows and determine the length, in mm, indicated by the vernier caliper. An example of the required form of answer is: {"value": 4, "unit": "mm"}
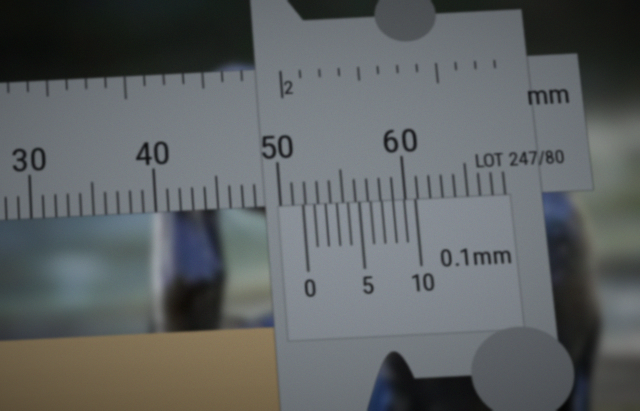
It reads {"value": 51.8, "unit": "mm"}
